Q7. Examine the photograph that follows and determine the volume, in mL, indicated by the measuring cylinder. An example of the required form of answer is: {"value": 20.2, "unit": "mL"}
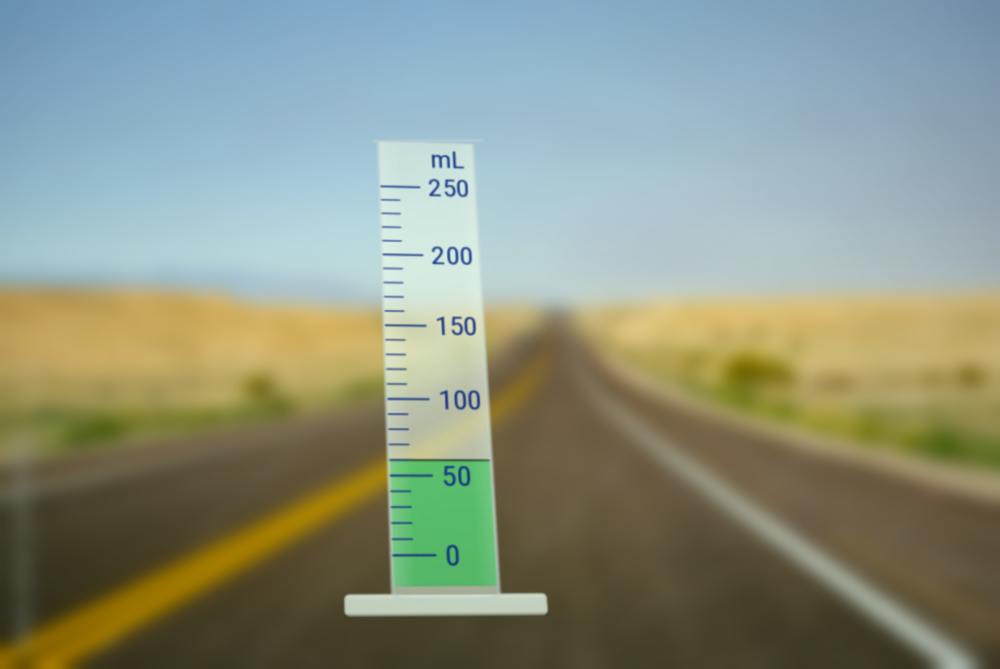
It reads {"value": 60, "unit": "mL"}
